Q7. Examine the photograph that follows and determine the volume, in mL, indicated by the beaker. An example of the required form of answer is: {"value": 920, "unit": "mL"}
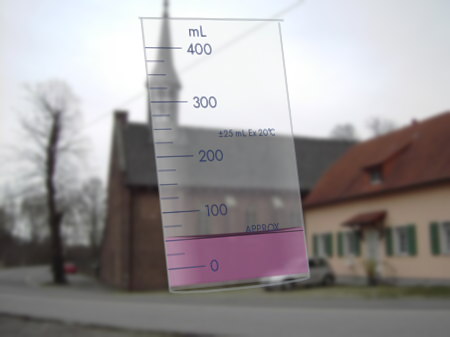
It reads {"value": 50, "unit": "mL"}
